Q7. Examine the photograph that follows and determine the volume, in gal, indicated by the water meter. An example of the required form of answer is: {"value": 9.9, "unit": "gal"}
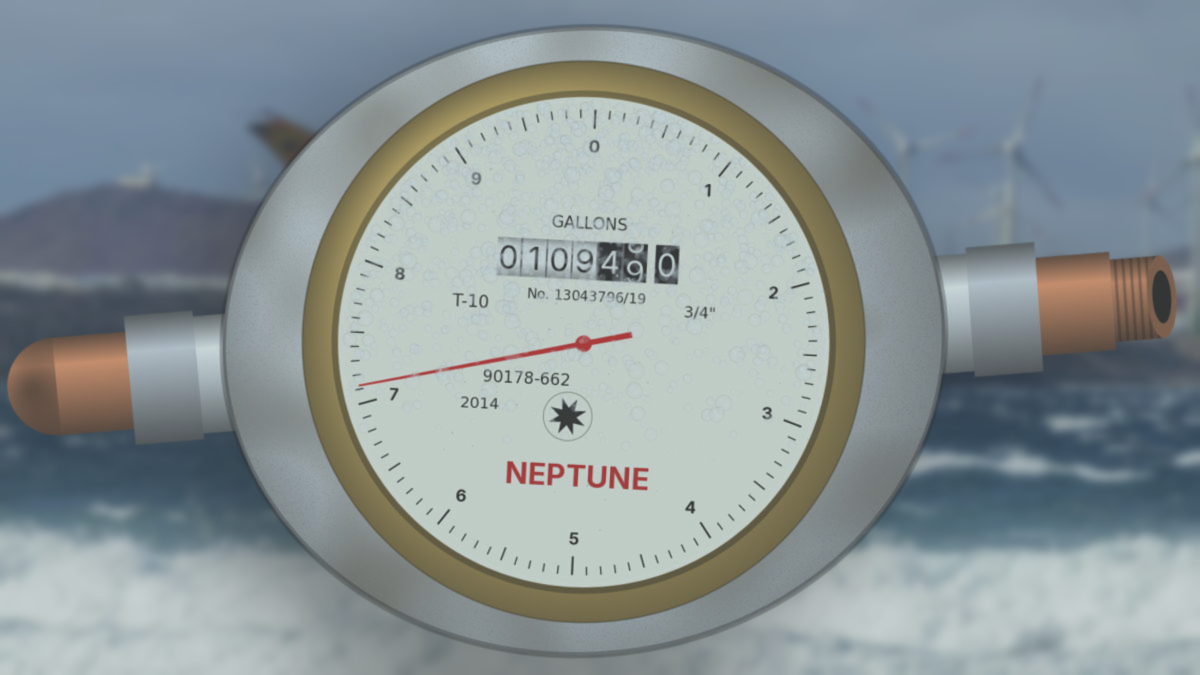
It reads {"value": 109487.1, "unit": "gal"}
